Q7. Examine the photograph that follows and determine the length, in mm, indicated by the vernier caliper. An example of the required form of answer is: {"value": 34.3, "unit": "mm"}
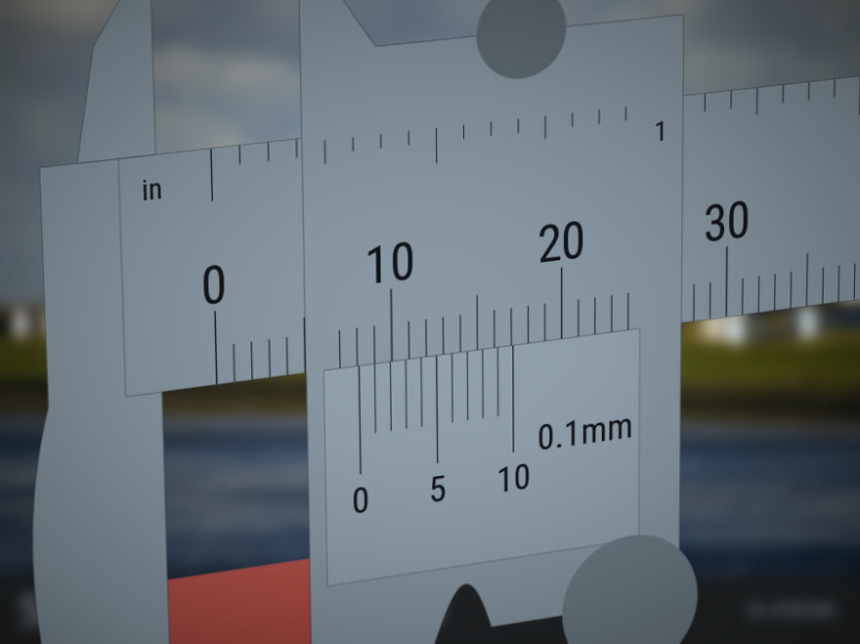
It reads {"value": 8.1, "unit": "mm"}
